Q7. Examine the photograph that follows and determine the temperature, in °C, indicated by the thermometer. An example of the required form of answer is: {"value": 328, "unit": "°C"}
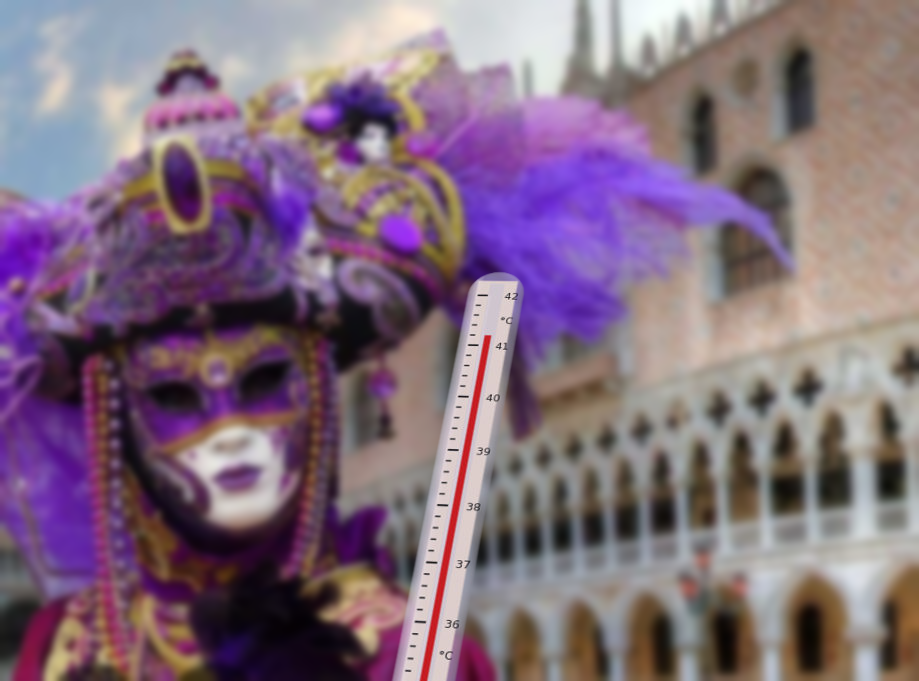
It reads {"value": 41.2, "unit": "°C"}
